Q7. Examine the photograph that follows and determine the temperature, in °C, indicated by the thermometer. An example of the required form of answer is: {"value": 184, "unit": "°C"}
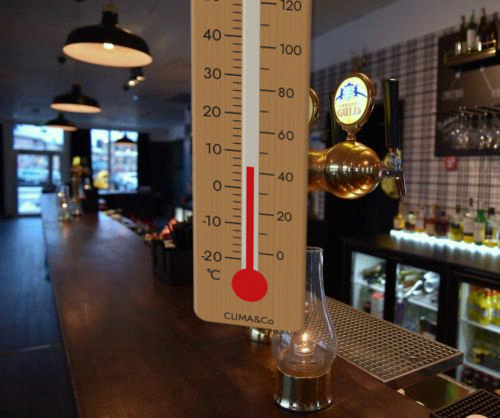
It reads {"value": 6, "unit": "°C"}
